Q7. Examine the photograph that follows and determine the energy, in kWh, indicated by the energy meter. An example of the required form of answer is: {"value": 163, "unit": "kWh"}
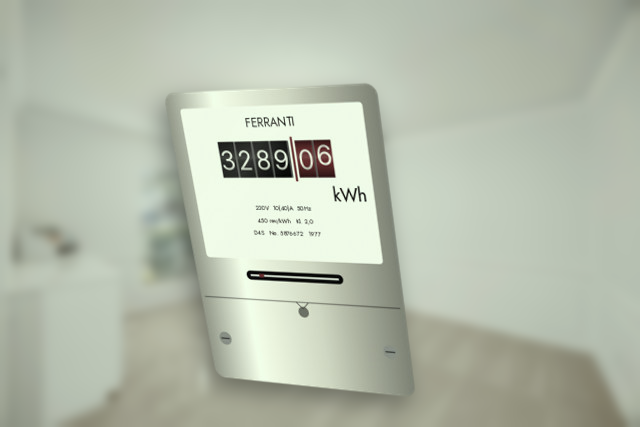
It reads {"value": 3289.06, "unit": "kWh"}
